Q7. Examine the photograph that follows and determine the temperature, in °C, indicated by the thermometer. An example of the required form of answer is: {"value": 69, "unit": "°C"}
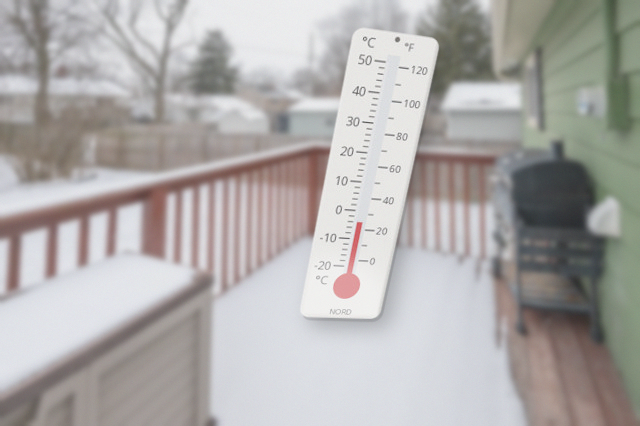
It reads {"value": -4, "unit": "°C"}
